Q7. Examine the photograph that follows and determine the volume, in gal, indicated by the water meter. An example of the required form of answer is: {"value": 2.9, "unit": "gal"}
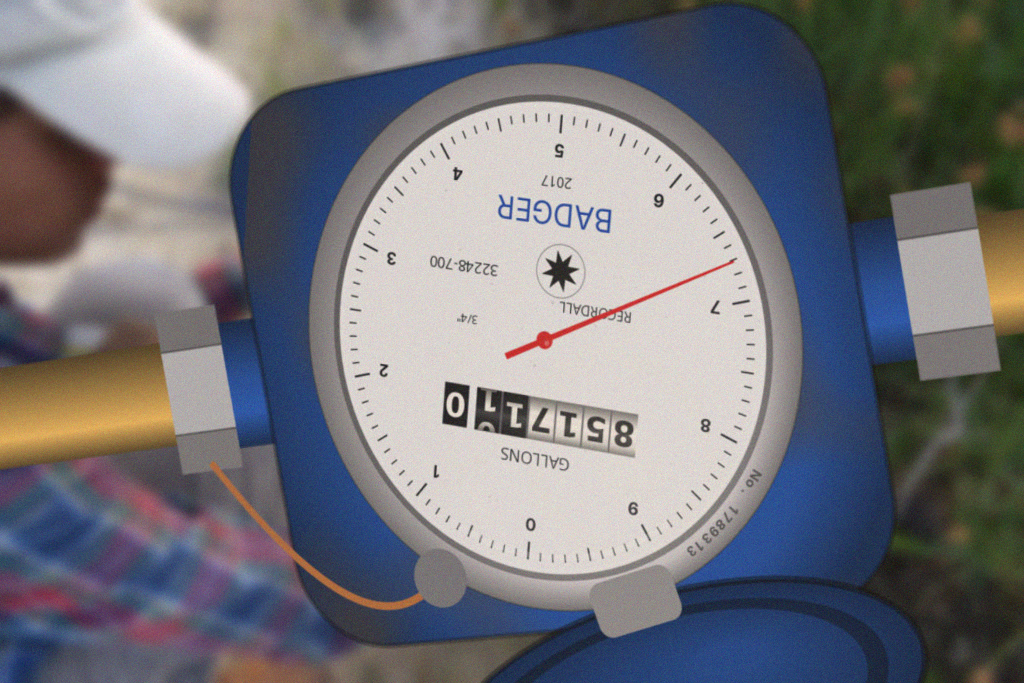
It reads {"value": 8517106.7, "unit": "gal"}
